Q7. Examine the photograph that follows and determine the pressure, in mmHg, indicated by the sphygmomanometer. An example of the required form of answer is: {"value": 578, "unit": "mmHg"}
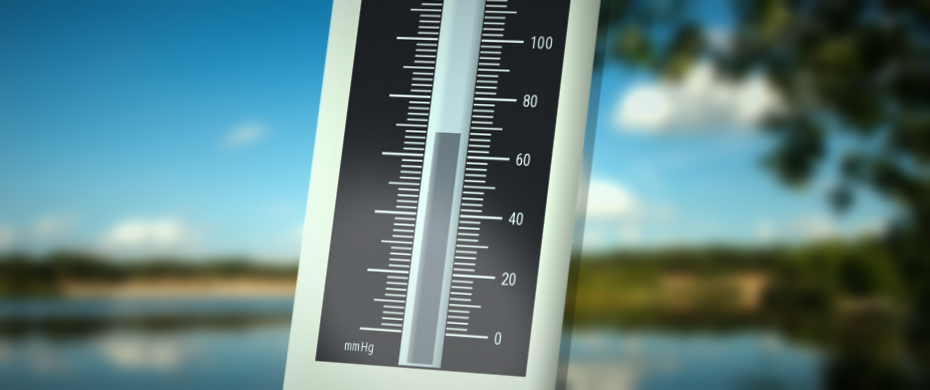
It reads {"value": 68, "unit": "mmHg"}
